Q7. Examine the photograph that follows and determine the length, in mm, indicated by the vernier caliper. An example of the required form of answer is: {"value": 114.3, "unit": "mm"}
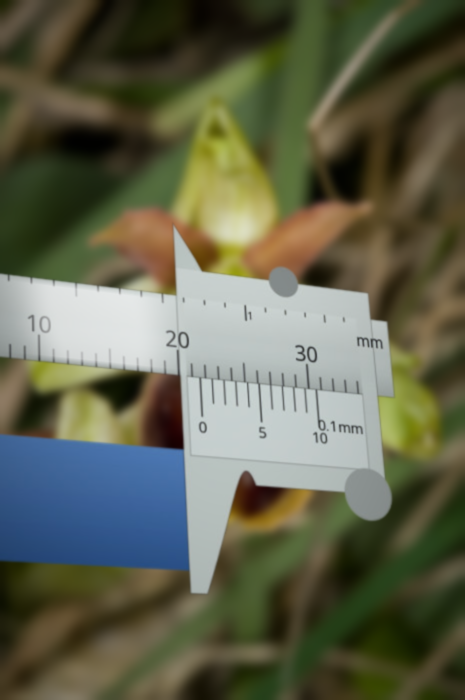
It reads {"value": 21.6, "unit": "mm"}
